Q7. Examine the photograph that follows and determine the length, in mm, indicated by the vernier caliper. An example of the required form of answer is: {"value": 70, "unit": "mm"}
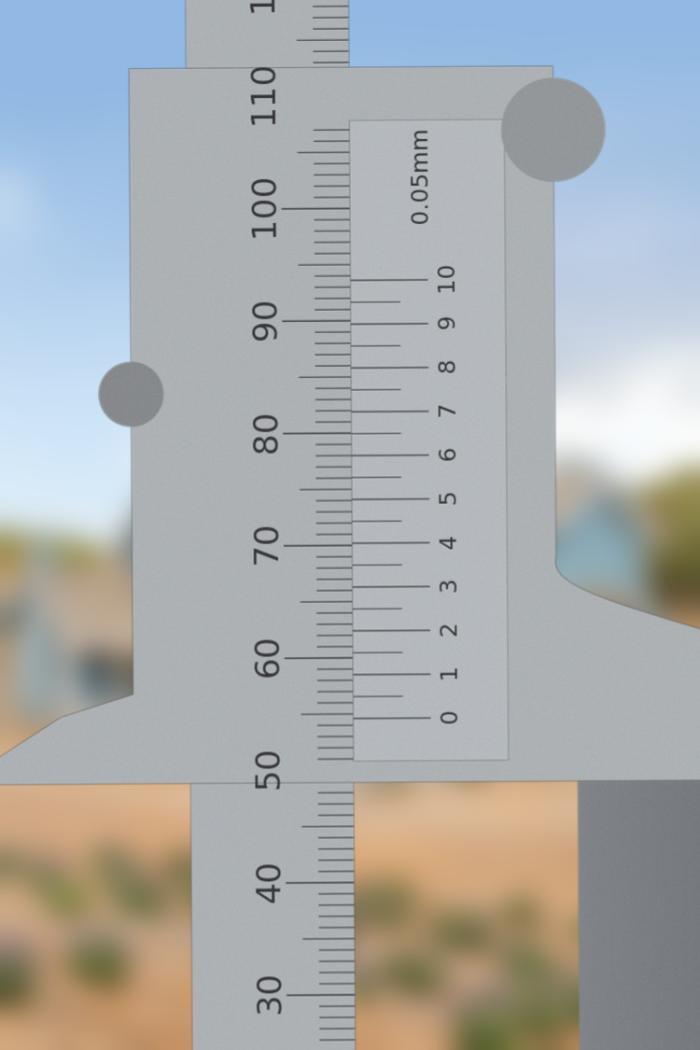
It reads {"value": 54.6, "unit": "mm"}
